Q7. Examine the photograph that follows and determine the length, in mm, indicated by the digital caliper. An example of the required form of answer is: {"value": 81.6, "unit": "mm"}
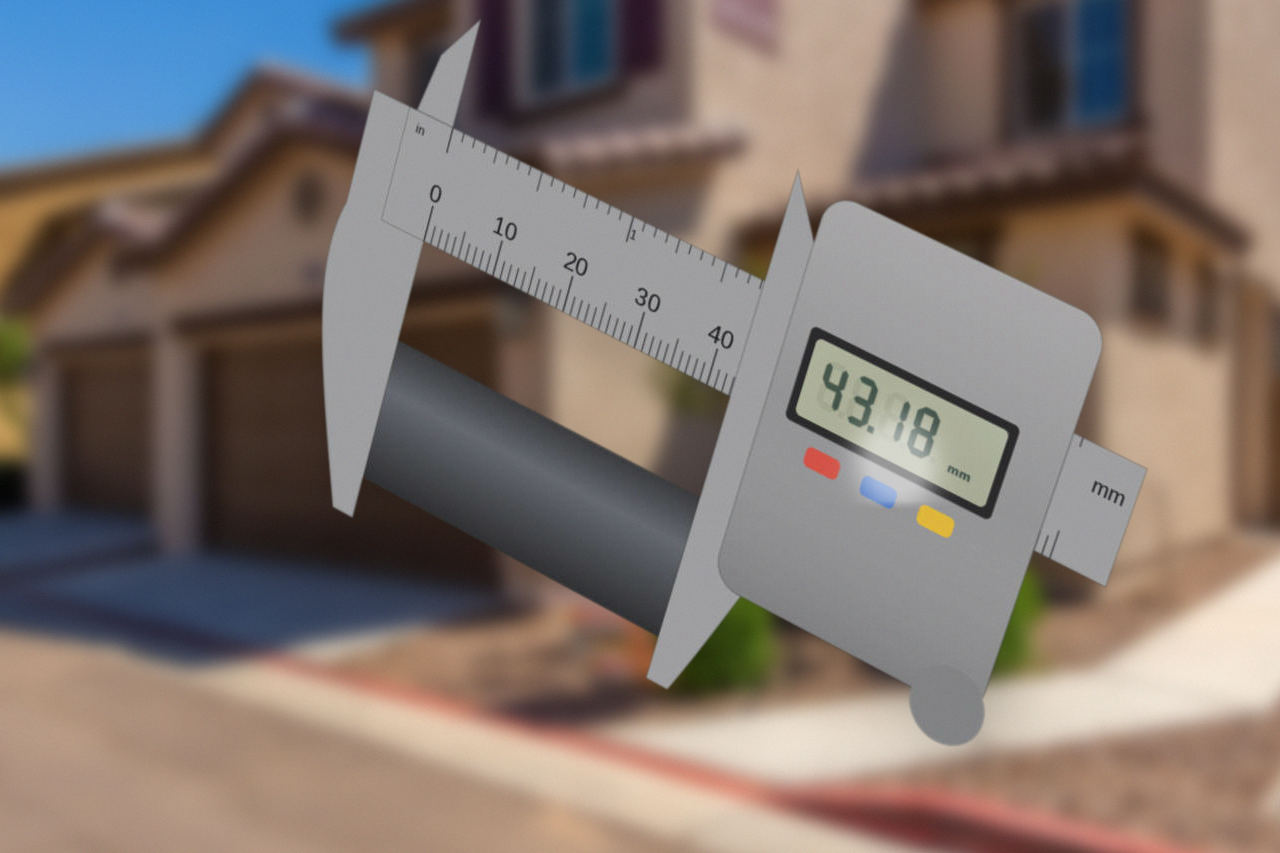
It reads {"value": 43.18, "unit": "mm"}
